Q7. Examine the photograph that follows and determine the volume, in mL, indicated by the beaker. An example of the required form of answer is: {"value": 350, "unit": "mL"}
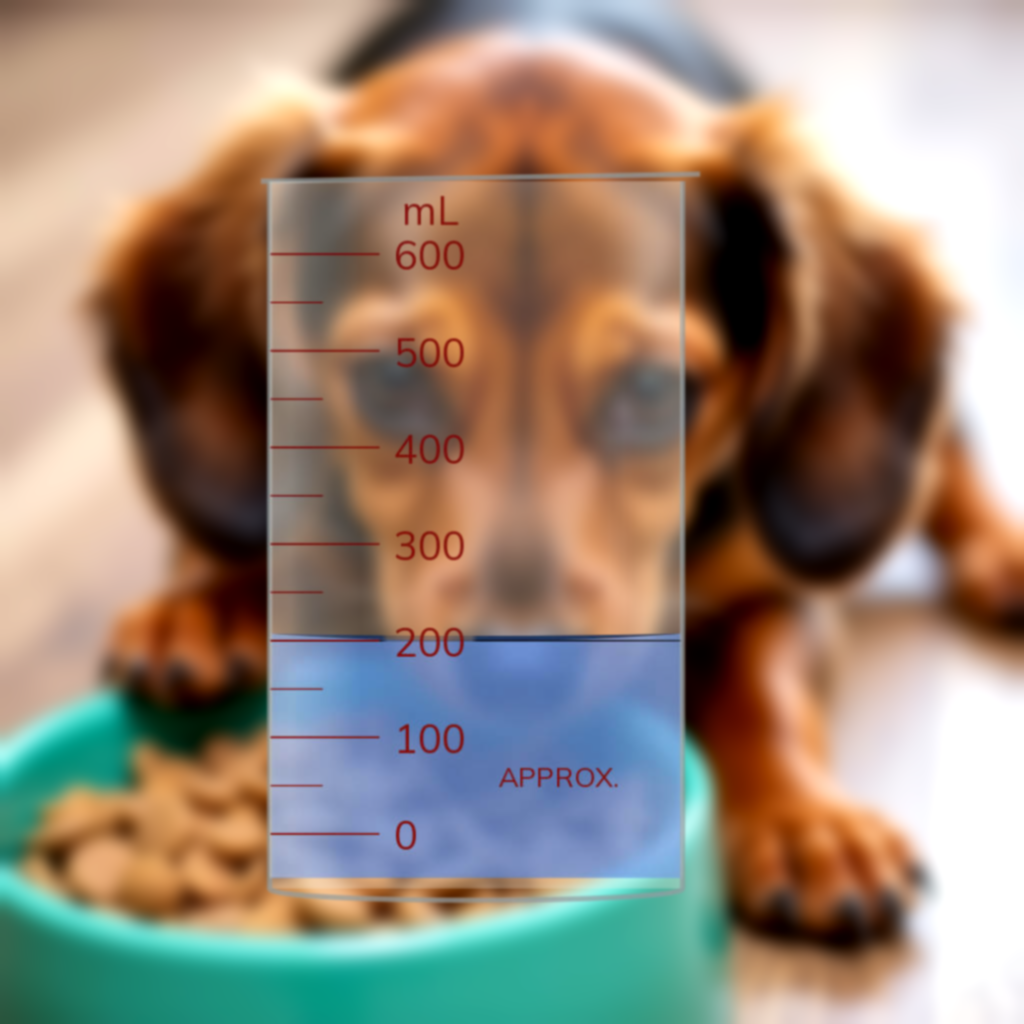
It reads {"value": 200, "unit": "mL"}
